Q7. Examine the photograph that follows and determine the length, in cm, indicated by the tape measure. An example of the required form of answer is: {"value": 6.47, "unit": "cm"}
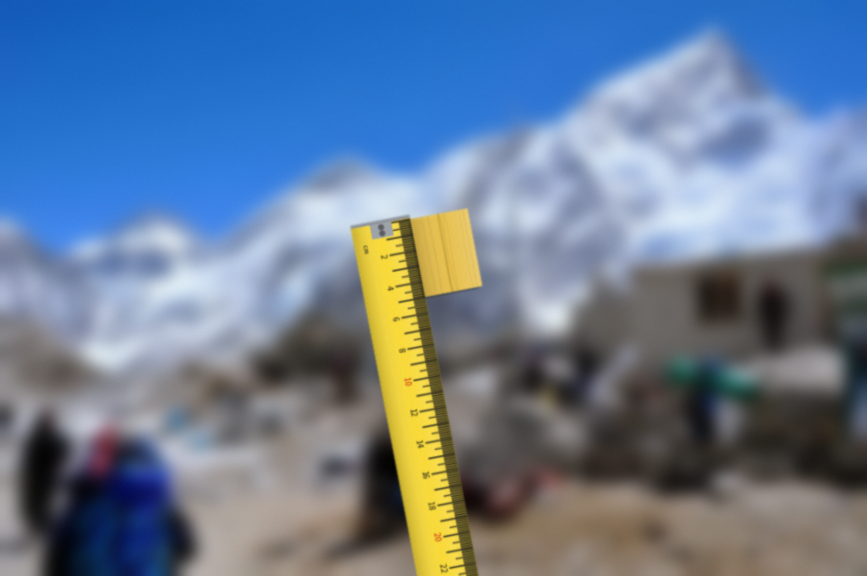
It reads {"value": 5, "unit": "cm"}
